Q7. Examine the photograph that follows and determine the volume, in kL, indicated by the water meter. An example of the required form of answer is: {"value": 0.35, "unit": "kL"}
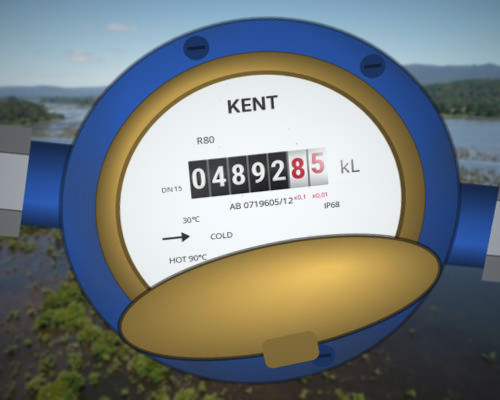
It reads {"value": 4892.85, "unit": "kL"}
